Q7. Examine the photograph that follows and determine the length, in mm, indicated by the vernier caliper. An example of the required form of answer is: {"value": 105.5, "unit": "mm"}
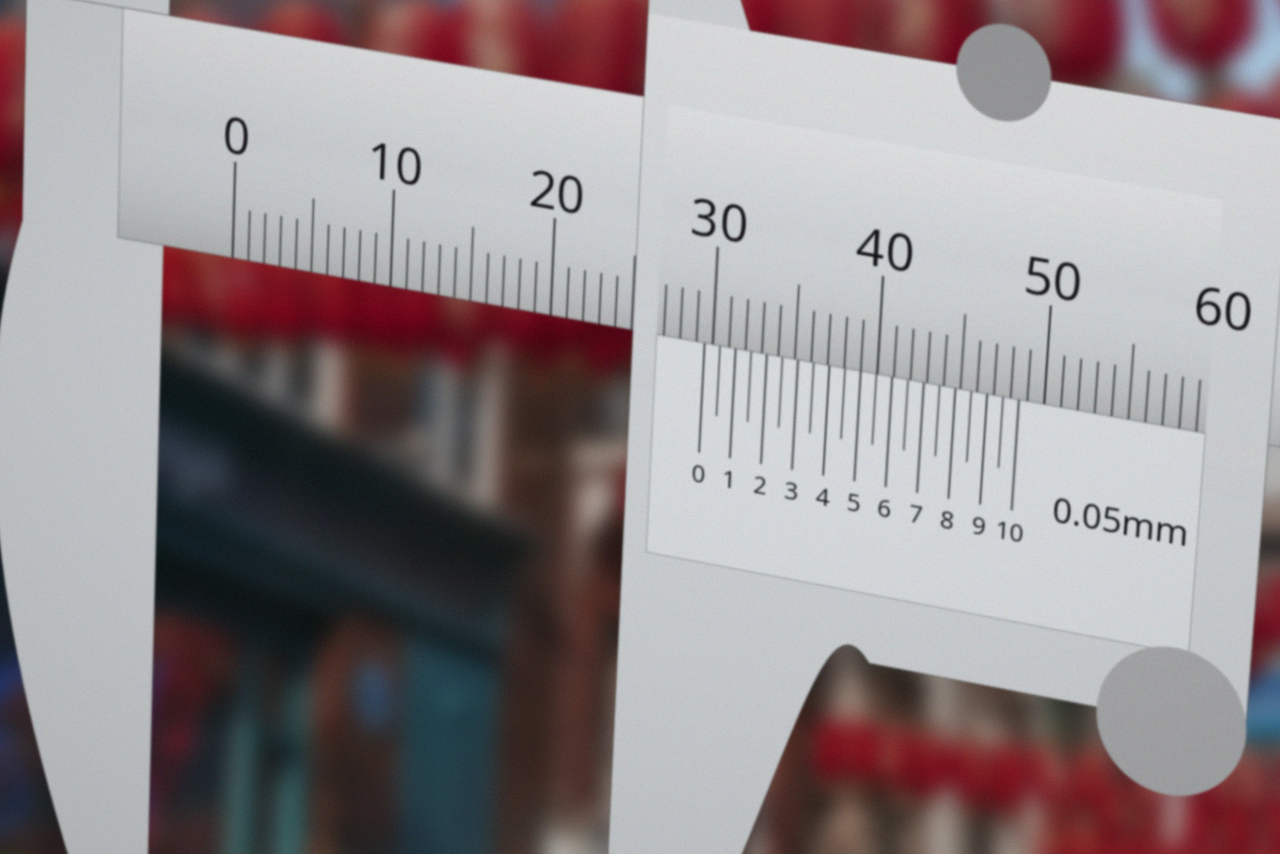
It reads {"value": 29.5, "unit": "mm"}
